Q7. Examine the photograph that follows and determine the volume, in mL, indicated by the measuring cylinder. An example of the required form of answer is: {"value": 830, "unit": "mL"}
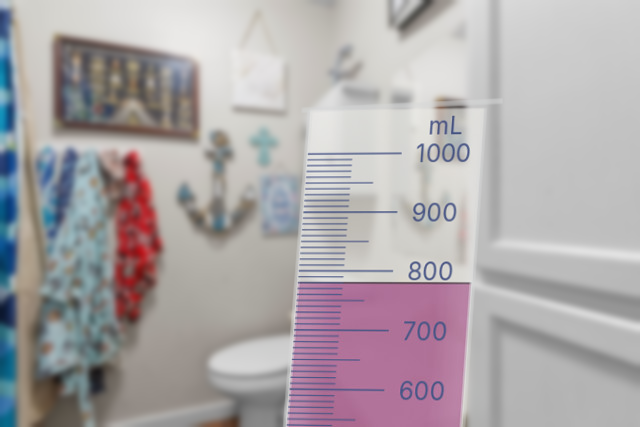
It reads {"value": 780, "unit": "mL"}
